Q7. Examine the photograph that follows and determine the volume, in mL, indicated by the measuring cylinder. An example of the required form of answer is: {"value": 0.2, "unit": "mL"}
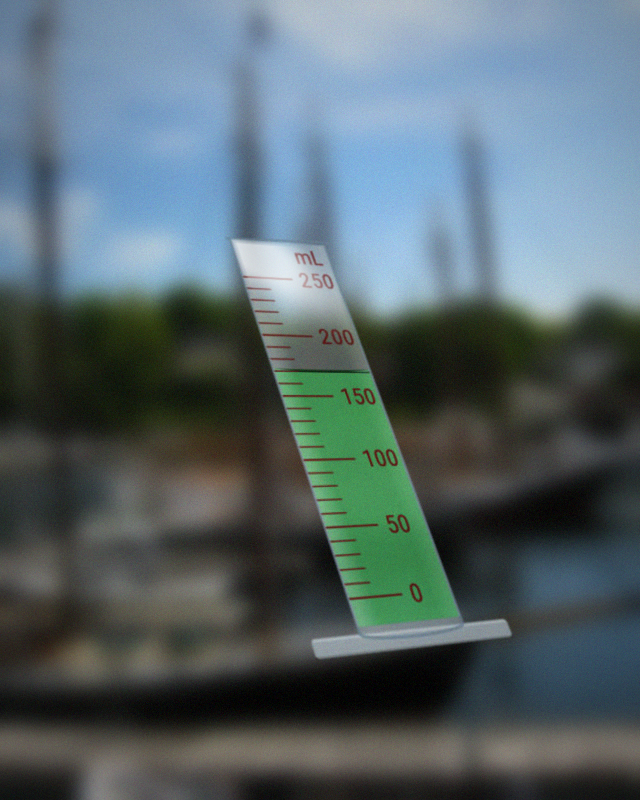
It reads {"value": 170, "unit": "mL"}
